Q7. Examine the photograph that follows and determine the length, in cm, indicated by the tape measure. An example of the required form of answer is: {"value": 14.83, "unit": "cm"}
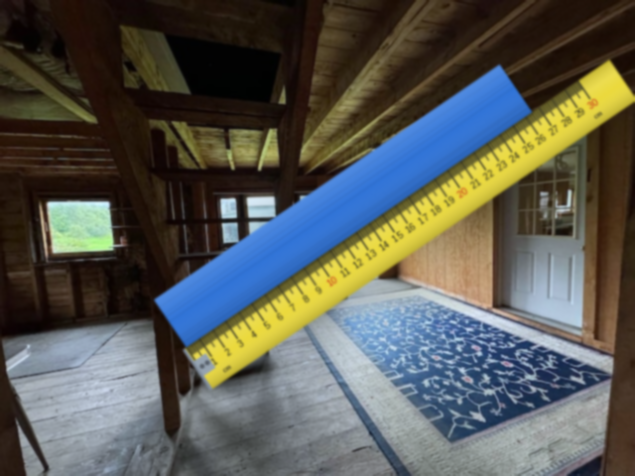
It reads {"value": 26.5, "unit": "cm"}
